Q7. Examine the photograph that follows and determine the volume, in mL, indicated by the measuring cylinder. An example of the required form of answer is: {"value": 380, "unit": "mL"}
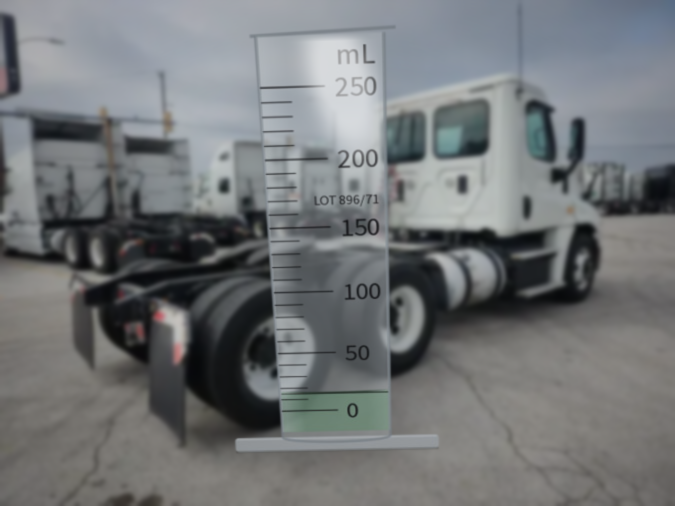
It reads {"value": 15, "unit": "mL"}
